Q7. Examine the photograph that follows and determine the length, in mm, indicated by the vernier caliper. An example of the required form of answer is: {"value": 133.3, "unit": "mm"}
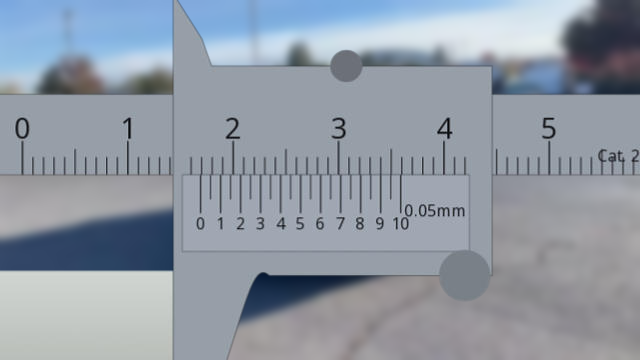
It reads {"value": 16.9, "unit": "mm"}
